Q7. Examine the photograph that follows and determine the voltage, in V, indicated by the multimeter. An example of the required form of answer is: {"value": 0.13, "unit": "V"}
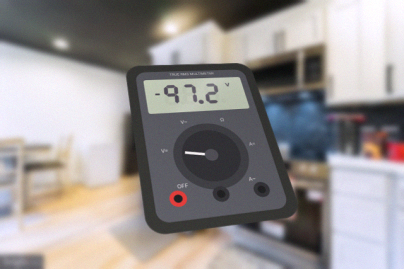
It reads {"value": -97.2, "unit": "V"}
